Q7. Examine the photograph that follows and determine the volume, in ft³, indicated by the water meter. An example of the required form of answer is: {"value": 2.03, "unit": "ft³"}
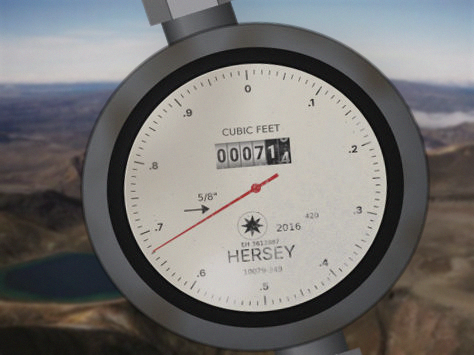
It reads {"value": 713.67, "unit": "ft³"}
